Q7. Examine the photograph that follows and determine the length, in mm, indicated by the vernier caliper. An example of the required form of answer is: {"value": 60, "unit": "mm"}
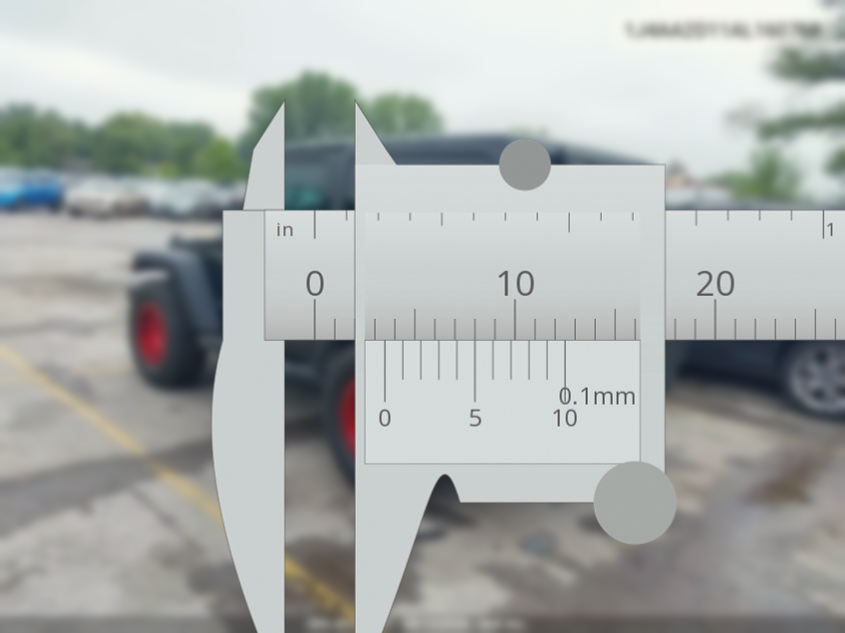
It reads {"value": 3.5, "unit": "mm"}
